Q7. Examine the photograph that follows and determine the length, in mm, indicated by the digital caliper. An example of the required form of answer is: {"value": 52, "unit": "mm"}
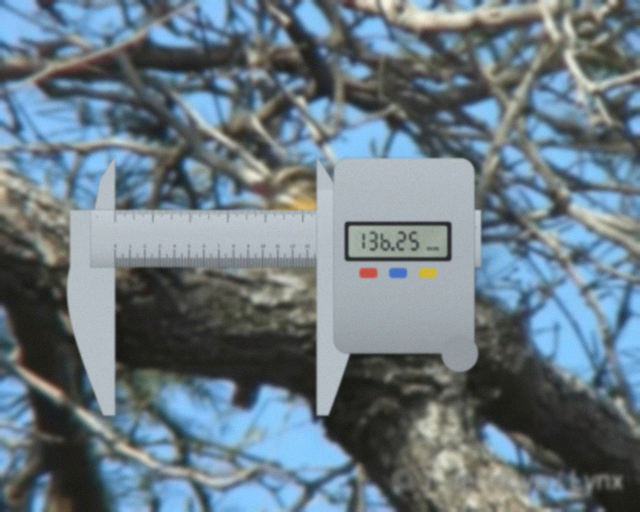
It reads {"value": 136.25, "unit": "mm"}
